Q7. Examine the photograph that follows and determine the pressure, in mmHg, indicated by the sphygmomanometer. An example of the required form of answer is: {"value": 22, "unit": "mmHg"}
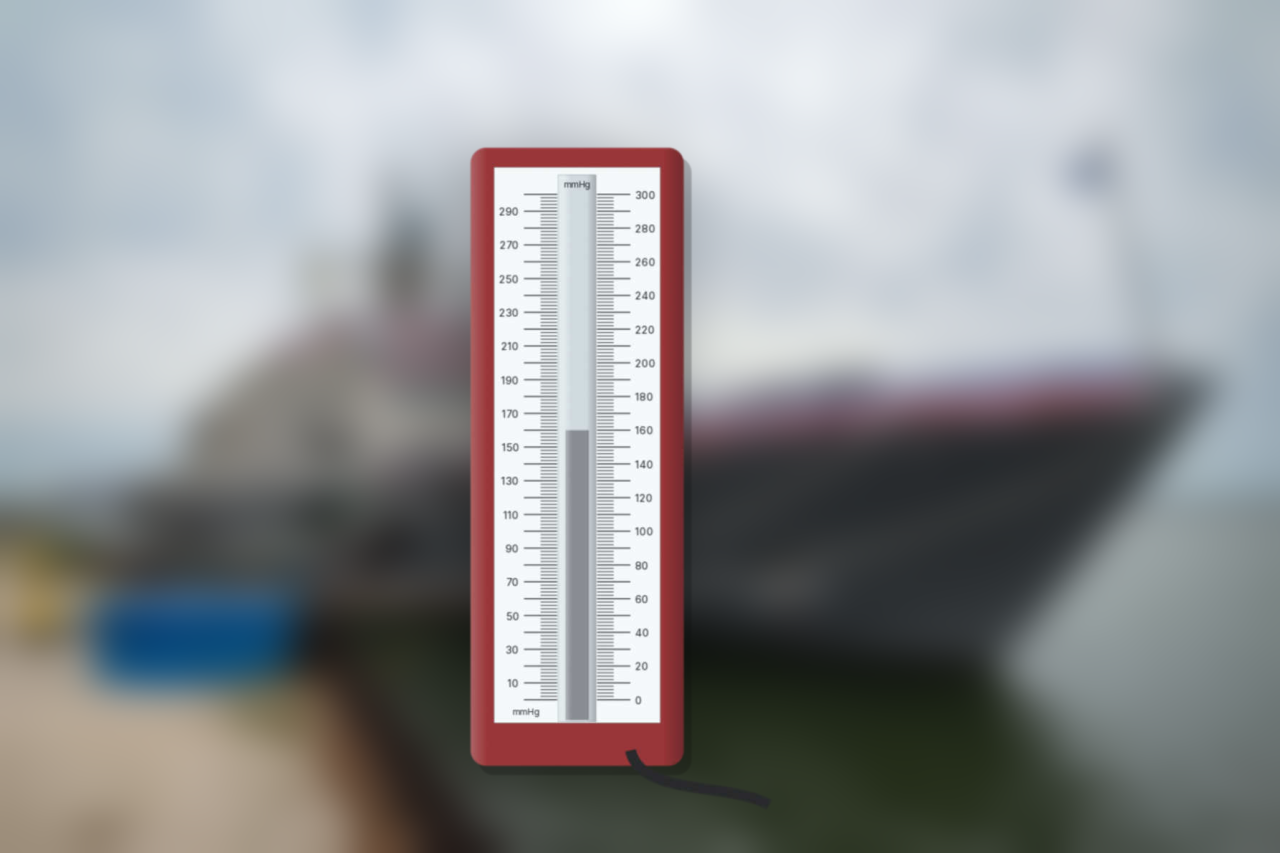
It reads {"value": 160, "unit": "mmHg"}
